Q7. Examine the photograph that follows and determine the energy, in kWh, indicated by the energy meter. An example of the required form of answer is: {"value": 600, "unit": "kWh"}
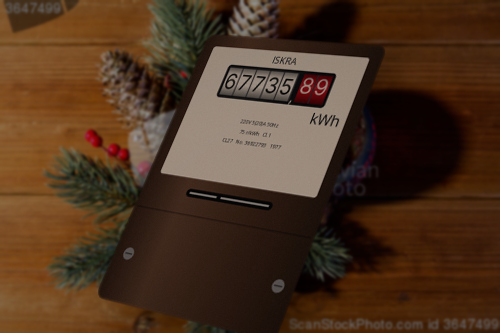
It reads {"value": 67735.89, "unit": "kWh"}
